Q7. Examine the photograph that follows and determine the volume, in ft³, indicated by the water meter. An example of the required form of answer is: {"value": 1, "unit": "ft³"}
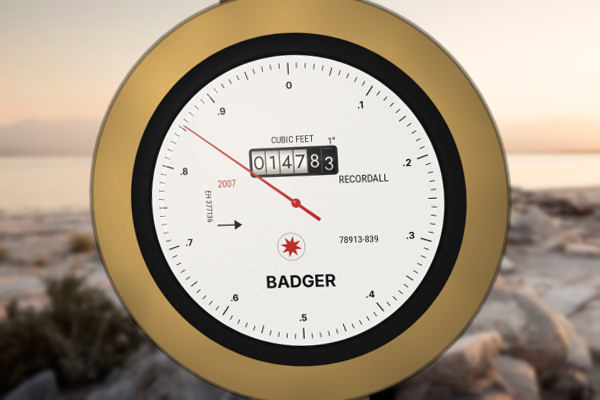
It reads {"value": 14782.85, "unit": "ft³"}
